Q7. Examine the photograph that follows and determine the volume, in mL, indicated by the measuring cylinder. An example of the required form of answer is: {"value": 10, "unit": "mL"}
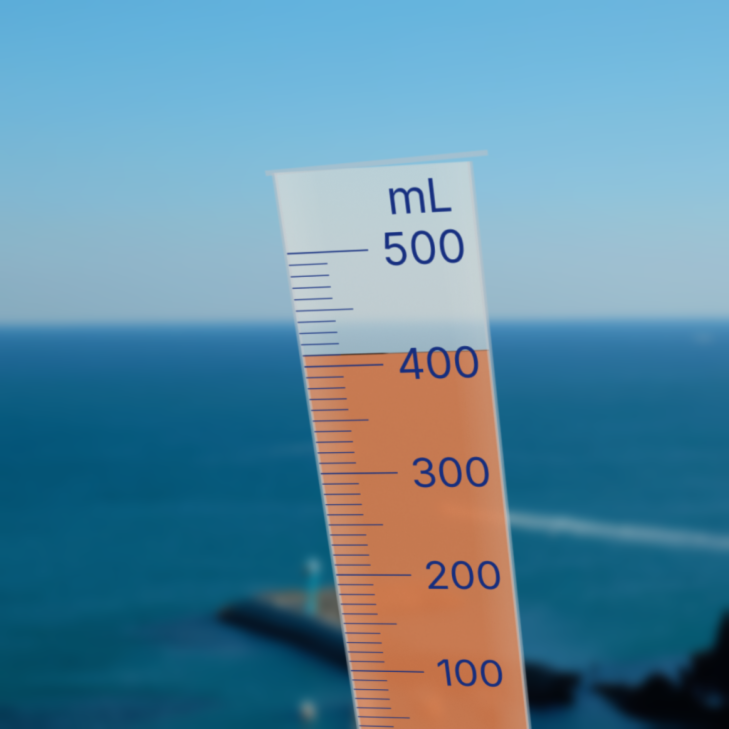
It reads {"value": 410, "unit": "mL"}
